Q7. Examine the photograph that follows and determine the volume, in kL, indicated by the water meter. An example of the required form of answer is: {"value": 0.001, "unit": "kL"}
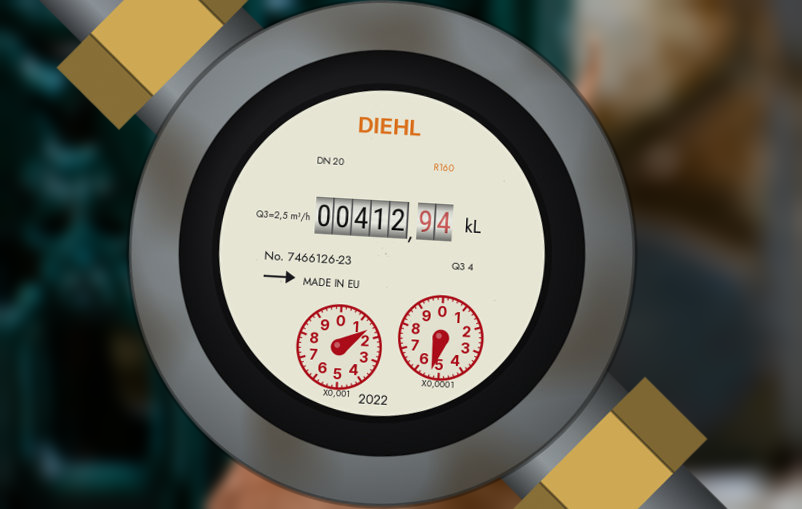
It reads {"value": 412.9415, "unit": "kL"}
